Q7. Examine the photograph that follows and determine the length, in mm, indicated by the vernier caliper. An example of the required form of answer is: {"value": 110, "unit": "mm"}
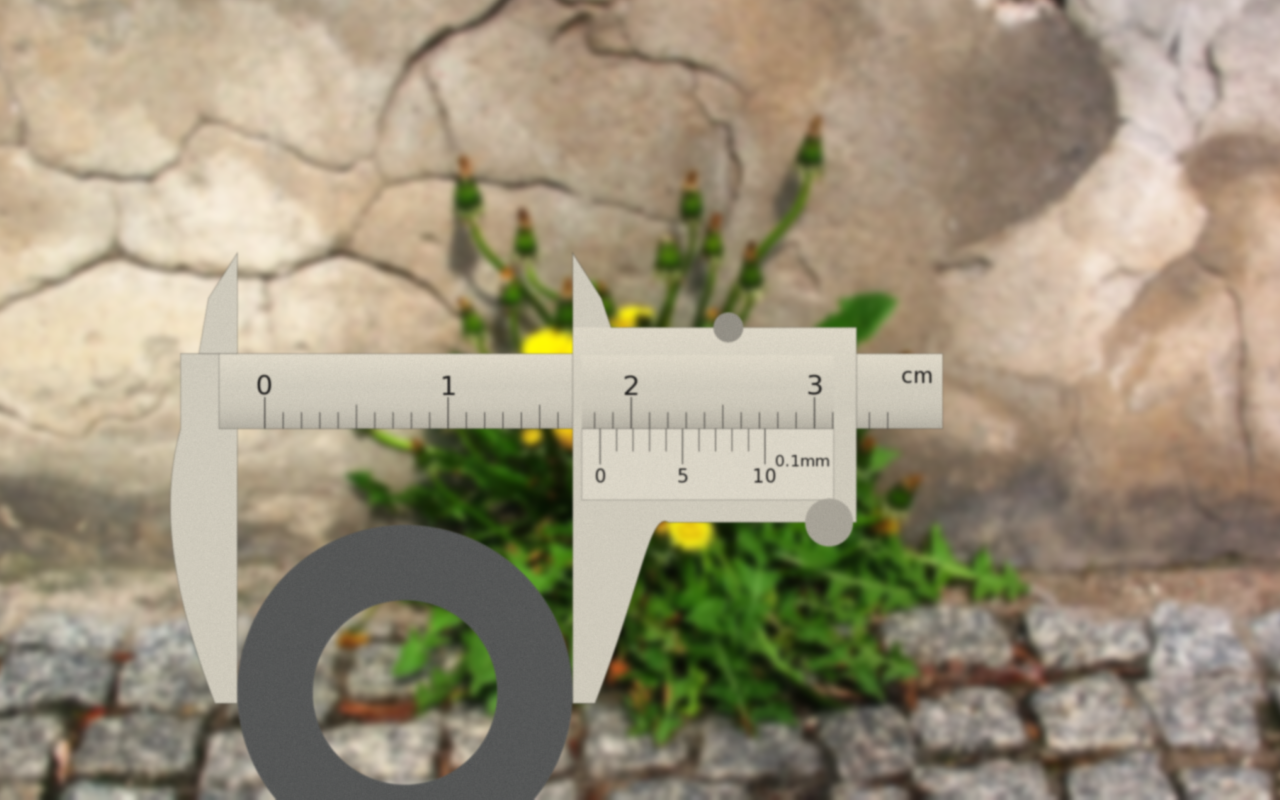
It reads {"value": 18.3, "unit": "mm"}
